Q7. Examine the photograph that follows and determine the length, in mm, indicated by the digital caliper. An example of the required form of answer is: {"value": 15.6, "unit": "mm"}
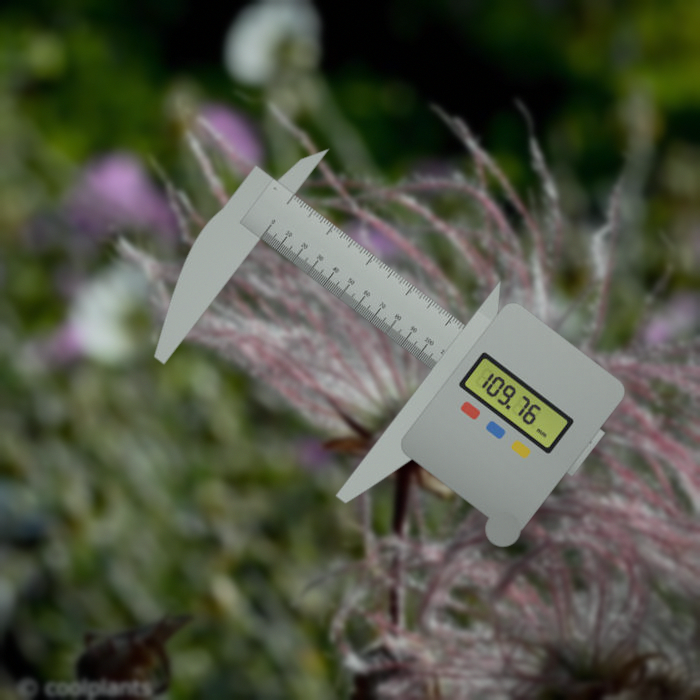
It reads {"value": 109.76, "unit": "mm"}
